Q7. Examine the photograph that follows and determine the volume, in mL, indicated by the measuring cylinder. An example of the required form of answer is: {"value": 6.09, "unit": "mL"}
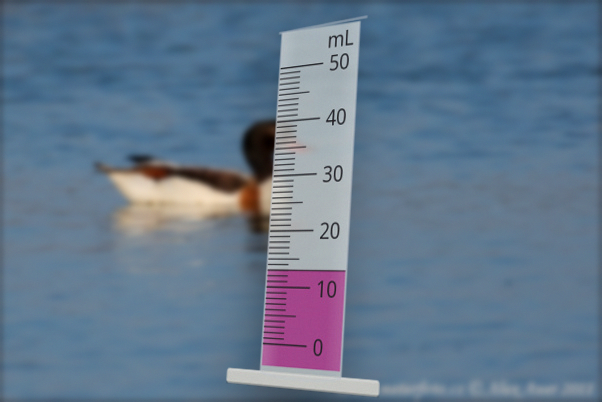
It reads {"value": 13, "unit": "mL"}
